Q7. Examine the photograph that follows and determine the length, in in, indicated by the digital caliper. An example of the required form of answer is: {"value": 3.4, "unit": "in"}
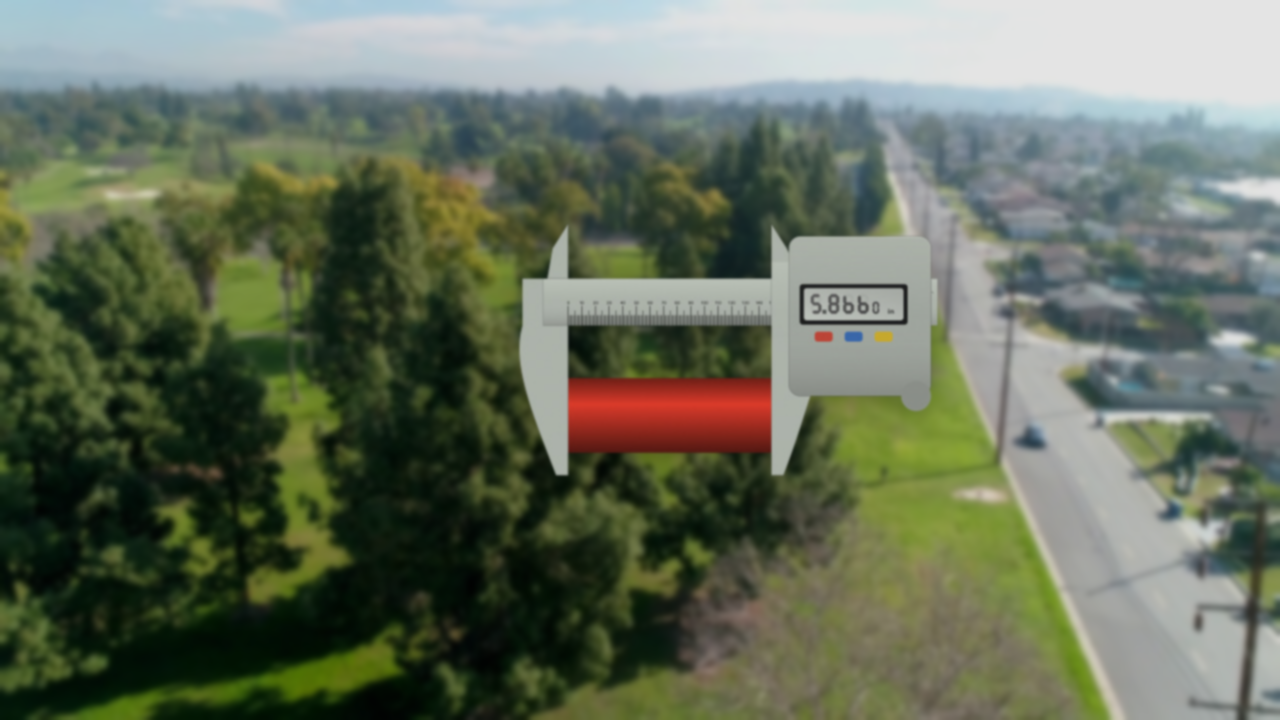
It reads {"value": 5.8660, "unit": "in"}
